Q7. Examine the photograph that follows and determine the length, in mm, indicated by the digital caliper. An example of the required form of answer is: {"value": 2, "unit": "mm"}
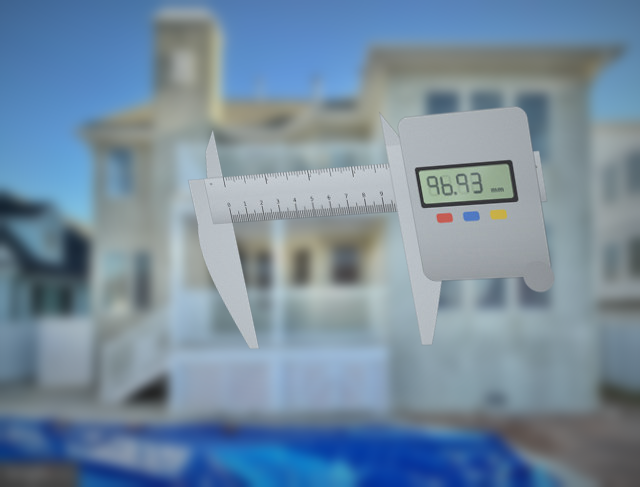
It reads {"value": 96.93, "unit": "mm"}
